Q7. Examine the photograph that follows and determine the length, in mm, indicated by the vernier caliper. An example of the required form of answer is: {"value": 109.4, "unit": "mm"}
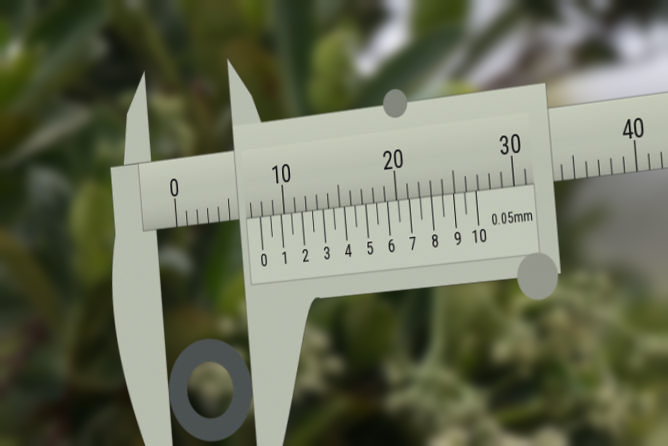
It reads {"value": 7.8, "unit": "mm"}
